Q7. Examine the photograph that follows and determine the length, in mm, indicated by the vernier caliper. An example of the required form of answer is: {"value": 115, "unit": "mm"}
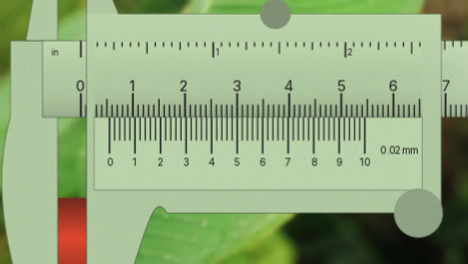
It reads {"value": 5.5, "unit": "mm"}
